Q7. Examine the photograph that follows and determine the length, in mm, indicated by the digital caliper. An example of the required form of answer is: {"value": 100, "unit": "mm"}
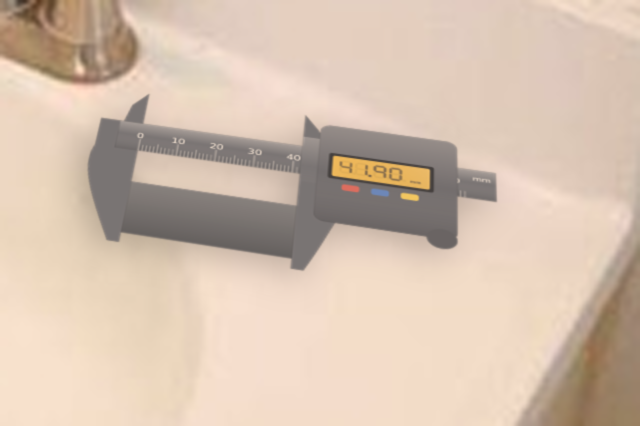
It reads {"value": 41.90, "unit": "mm"}
